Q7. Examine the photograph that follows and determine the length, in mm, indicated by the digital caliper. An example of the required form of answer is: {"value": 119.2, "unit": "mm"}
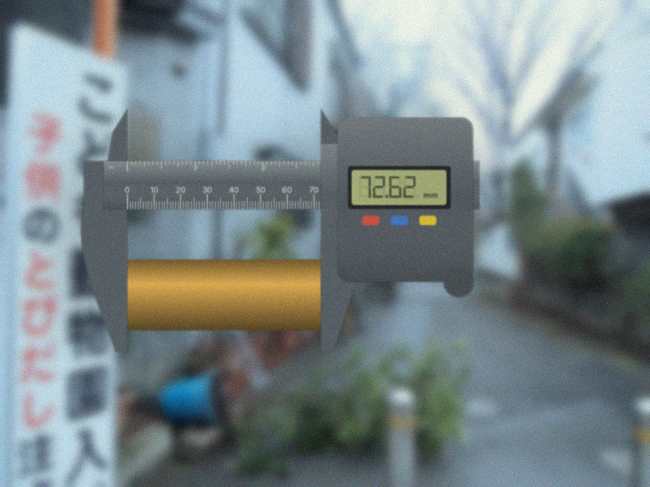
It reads {"value": 72.62, "unit": "mm"}
